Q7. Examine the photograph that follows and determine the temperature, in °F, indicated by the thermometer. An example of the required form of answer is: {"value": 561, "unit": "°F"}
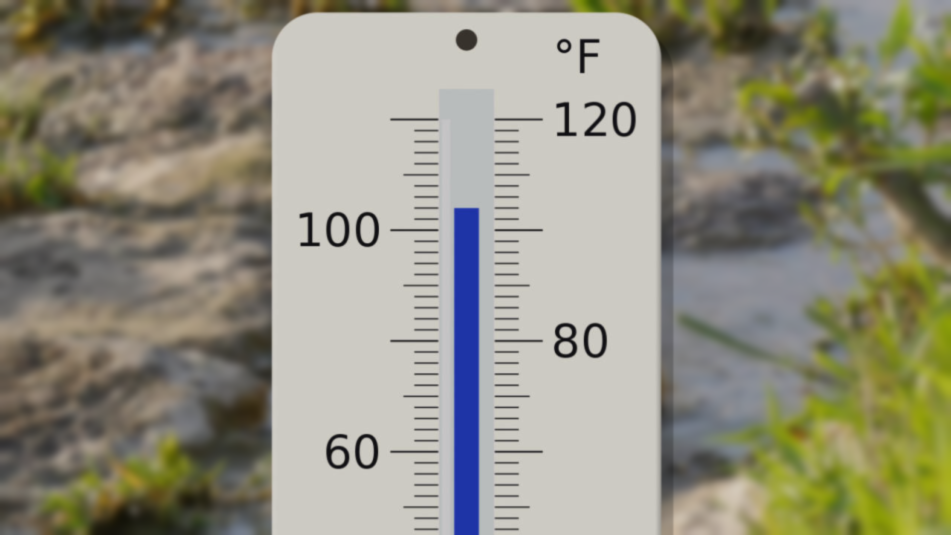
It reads {"value": 104, "unit": "°F"}
